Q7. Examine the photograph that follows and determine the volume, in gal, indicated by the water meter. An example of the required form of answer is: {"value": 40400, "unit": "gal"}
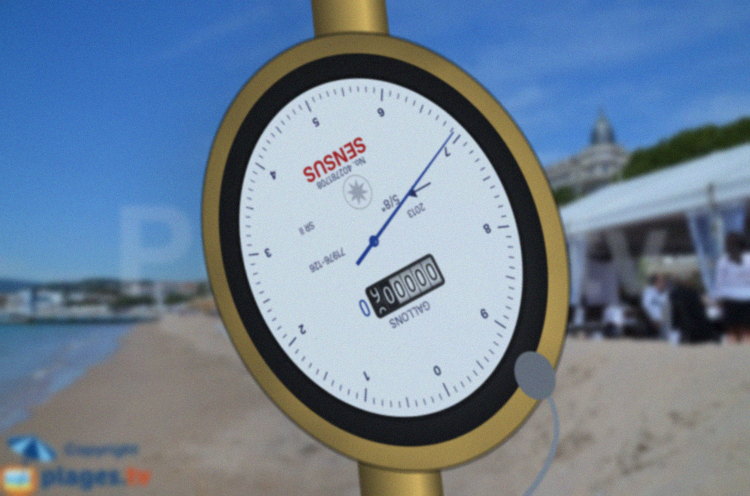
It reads {"value": 56.9, "unit": "gal"}
